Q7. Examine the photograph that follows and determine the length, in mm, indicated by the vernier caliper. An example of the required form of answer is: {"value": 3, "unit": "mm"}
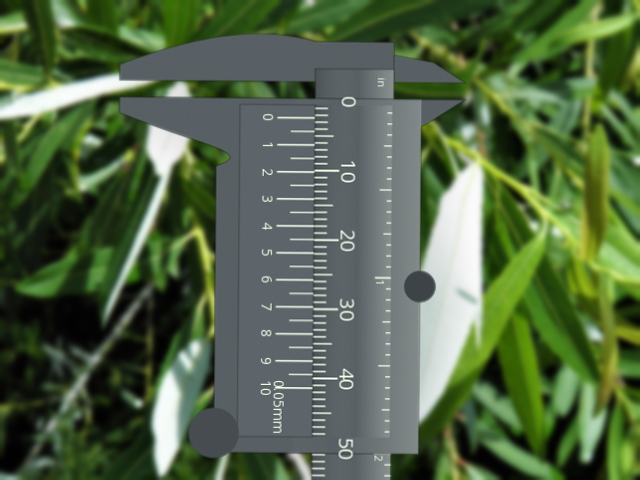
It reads {"value": 2.4, "unit": "mm"}
